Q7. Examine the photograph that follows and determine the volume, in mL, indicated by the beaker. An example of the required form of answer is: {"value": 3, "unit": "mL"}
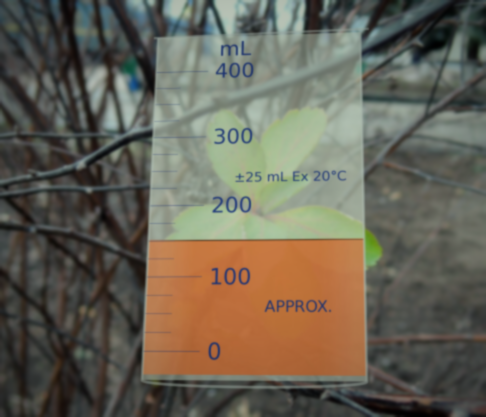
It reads {"value": 150, "unit": "mL"}
